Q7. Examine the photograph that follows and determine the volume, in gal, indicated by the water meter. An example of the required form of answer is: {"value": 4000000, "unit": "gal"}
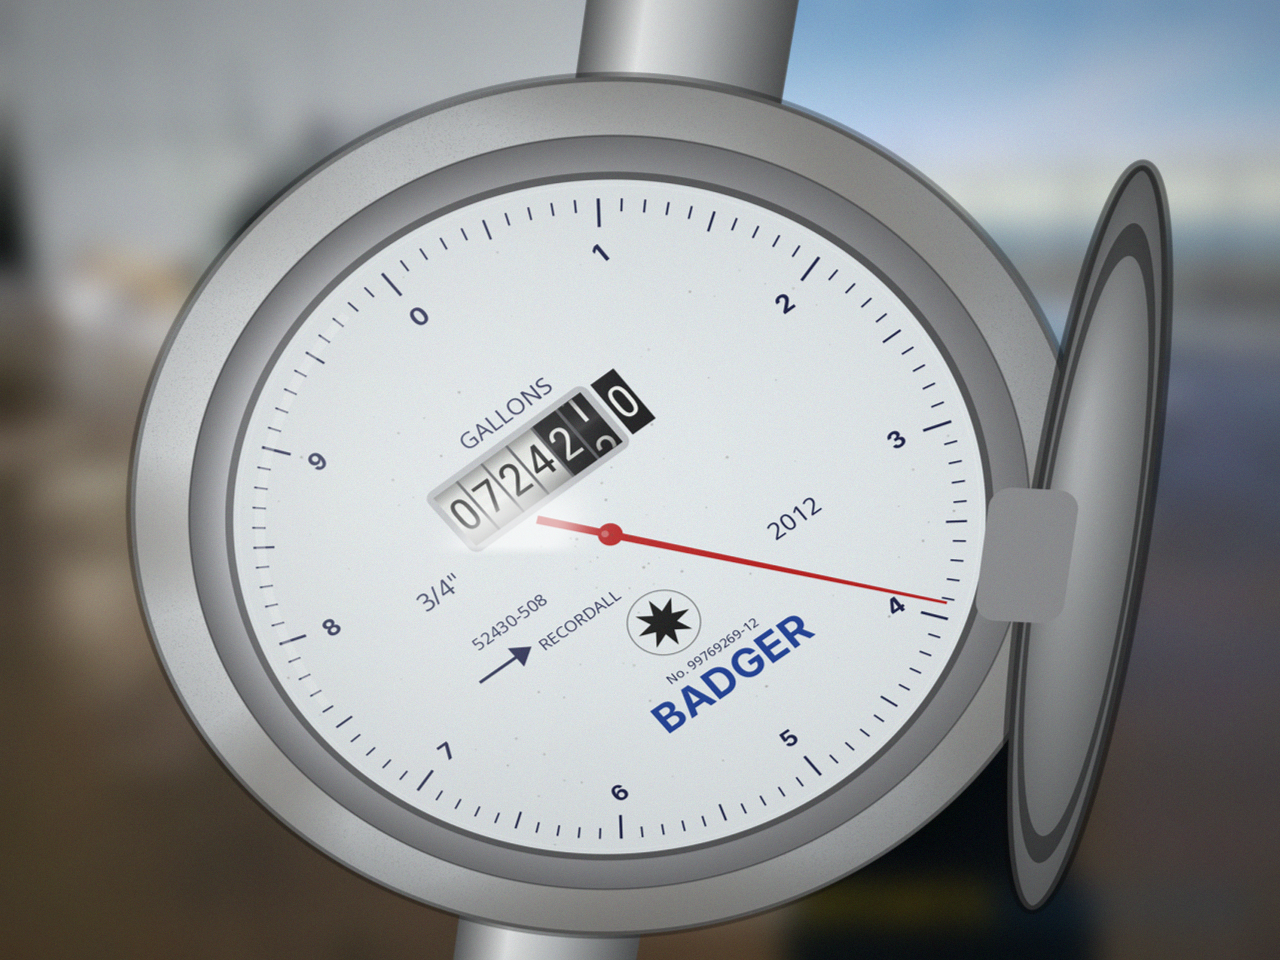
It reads {"value": 724213.9, "unit": "gal"}
